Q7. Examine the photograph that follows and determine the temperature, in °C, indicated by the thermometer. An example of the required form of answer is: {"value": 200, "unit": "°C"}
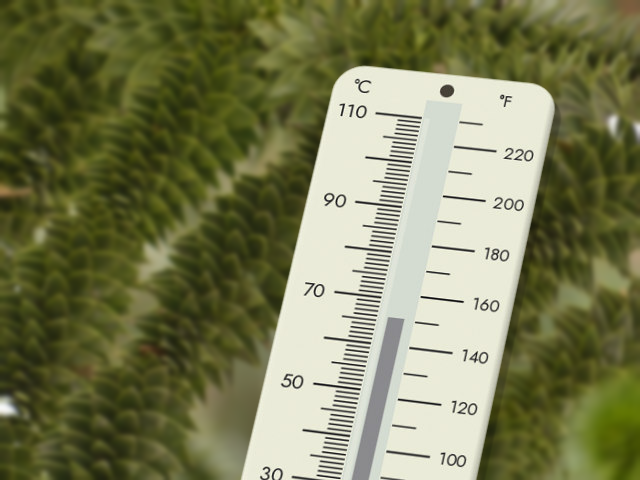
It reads {"value": 66, "unit": "°C"}
